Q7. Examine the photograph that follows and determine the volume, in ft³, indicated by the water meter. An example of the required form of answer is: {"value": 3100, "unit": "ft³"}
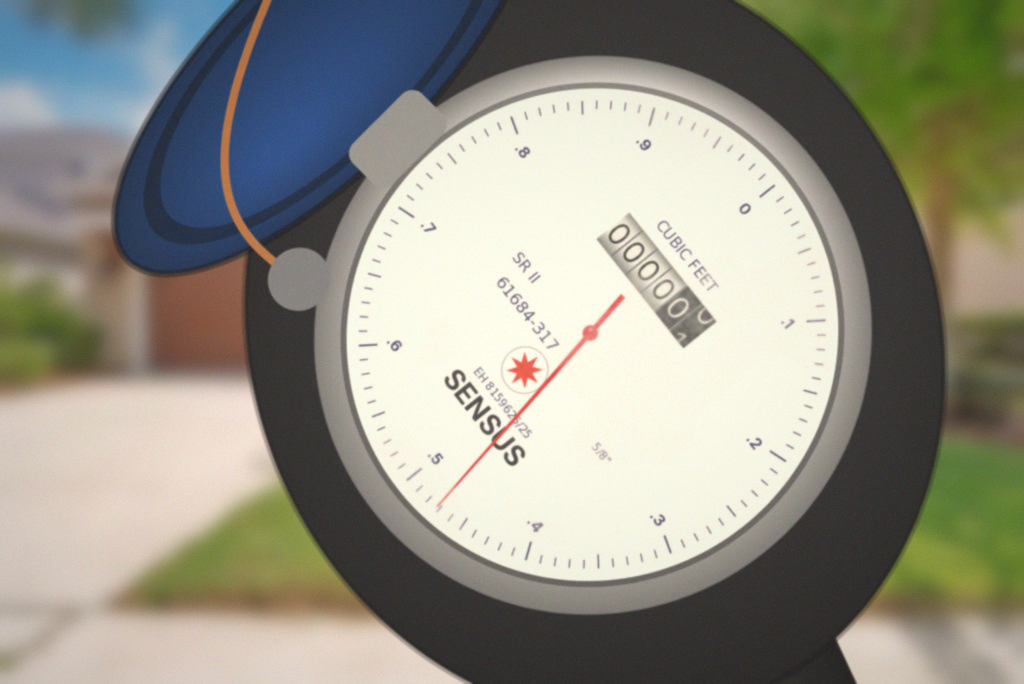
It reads {"value": 0.47, "unit": "ft³"}
